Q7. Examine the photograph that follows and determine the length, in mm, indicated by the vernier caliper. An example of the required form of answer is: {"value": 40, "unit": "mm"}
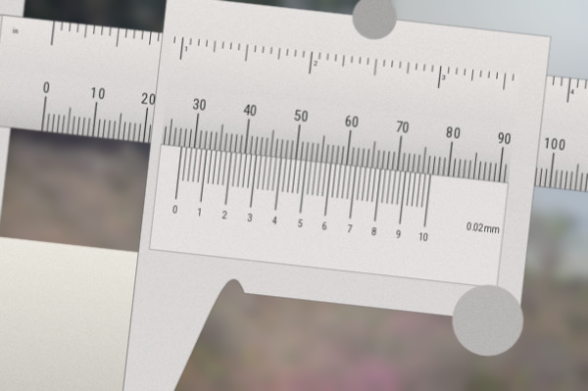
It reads {"value": 27.5, "unit": "mm"}
